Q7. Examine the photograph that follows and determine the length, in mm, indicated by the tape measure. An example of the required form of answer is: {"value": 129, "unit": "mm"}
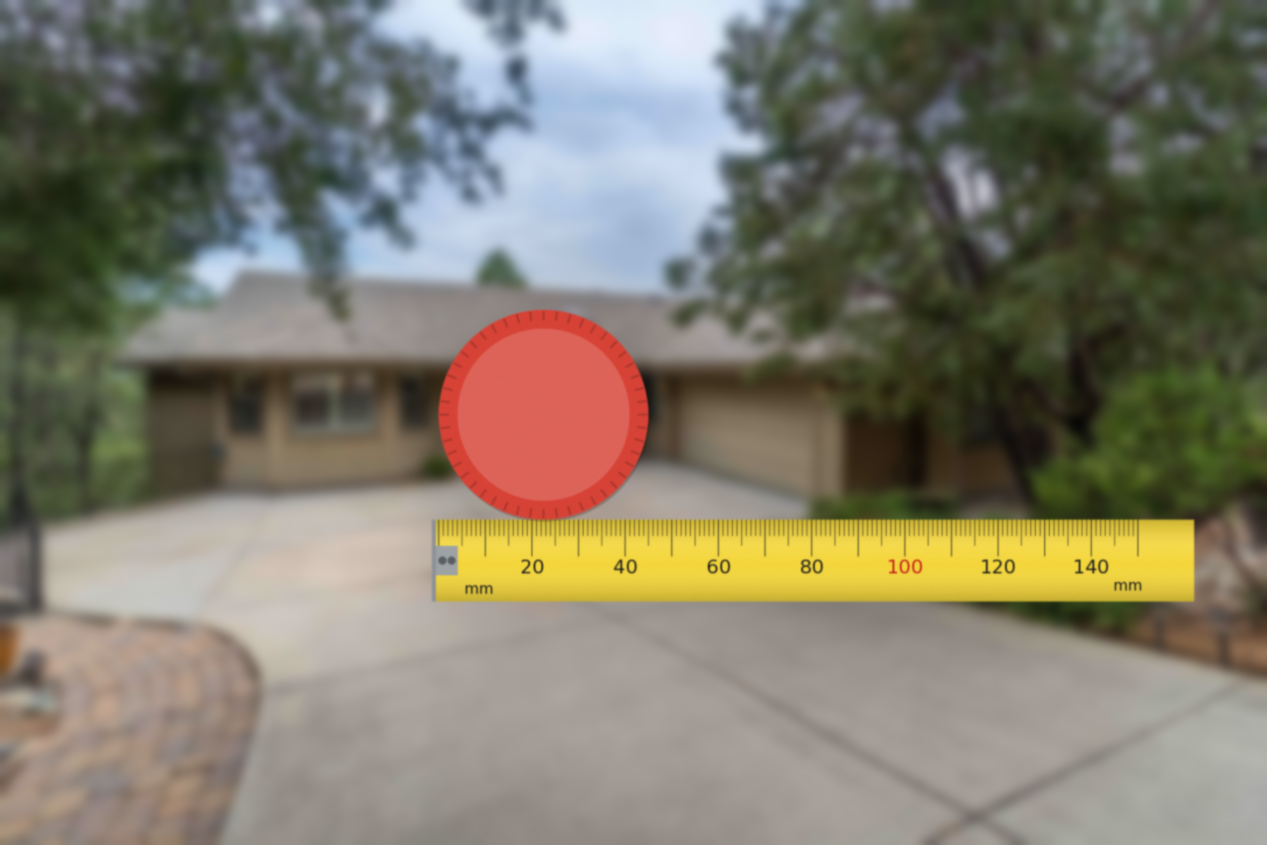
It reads {"value": 45, "unit": "mm"}
